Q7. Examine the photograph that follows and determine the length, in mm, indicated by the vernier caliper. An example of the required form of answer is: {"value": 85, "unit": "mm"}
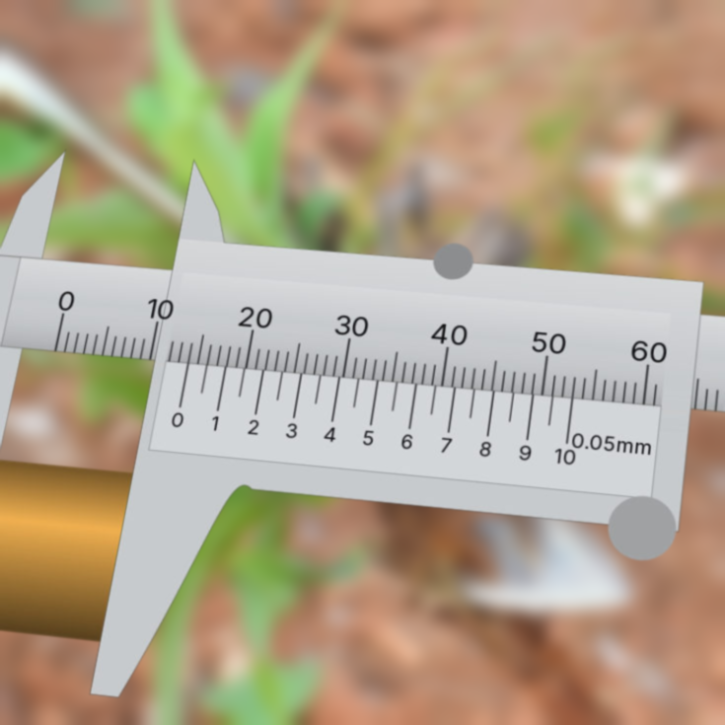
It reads {"value": 14.0, "unit": "mm"}
